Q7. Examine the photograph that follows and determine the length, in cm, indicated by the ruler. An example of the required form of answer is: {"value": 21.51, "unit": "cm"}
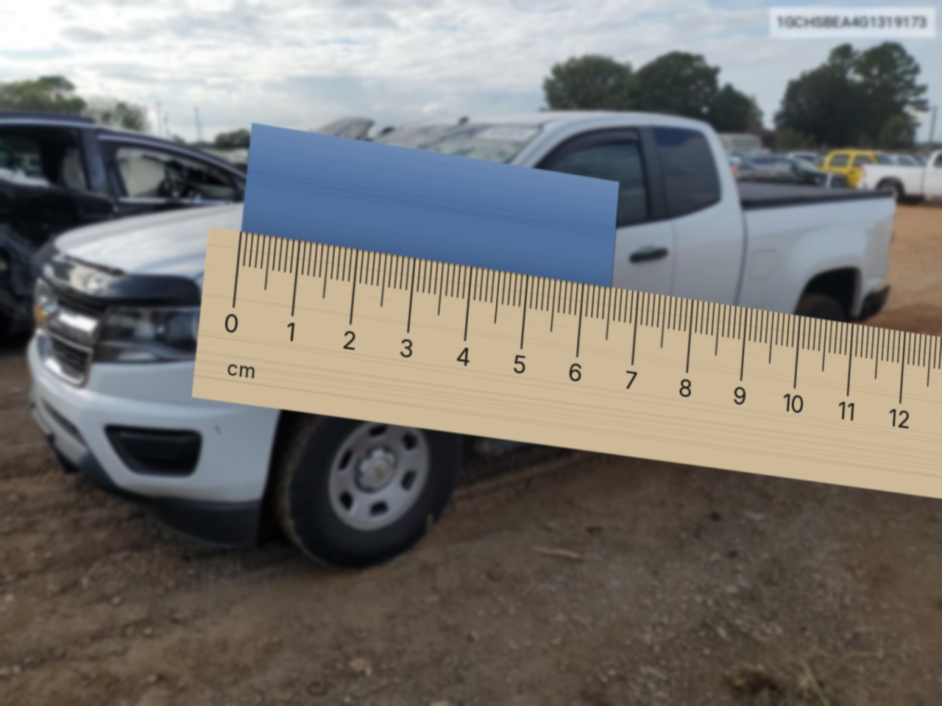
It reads {"value": 6.5, "unit": "cm"}
